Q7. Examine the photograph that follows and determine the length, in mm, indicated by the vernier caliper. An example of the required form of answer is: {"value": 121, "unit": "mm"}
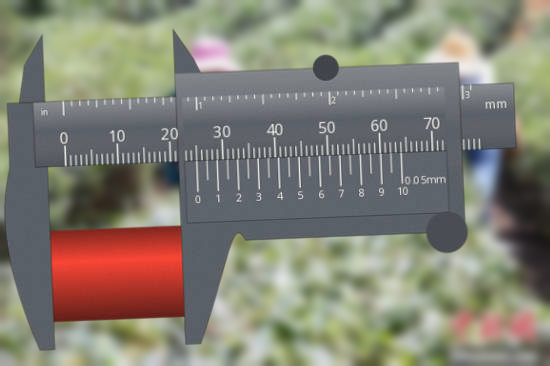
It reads {"value": 25.0, "unit": "mm"}
